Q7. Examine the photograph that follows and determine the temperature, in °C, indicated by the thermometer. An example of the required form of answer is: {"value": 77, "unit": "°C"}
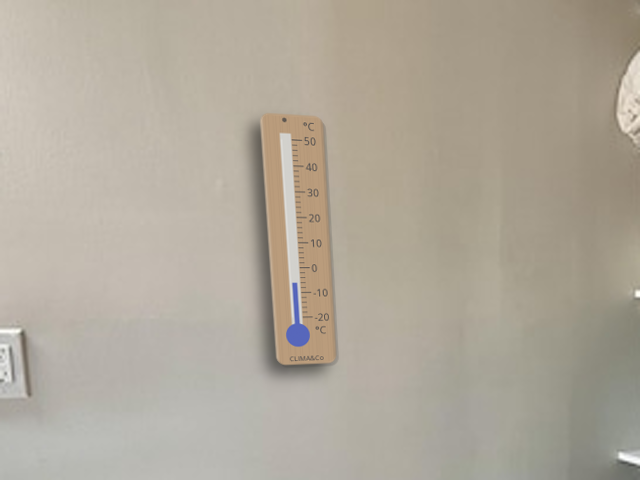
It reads {"value": -6, "unit": "°C"}
